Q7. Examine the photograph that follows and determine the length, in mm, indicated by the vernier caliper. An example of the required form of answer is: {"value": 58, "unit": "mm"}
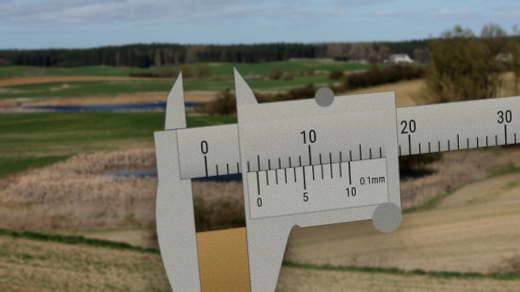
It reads {"value": 4.8, "unit": "mm"}
